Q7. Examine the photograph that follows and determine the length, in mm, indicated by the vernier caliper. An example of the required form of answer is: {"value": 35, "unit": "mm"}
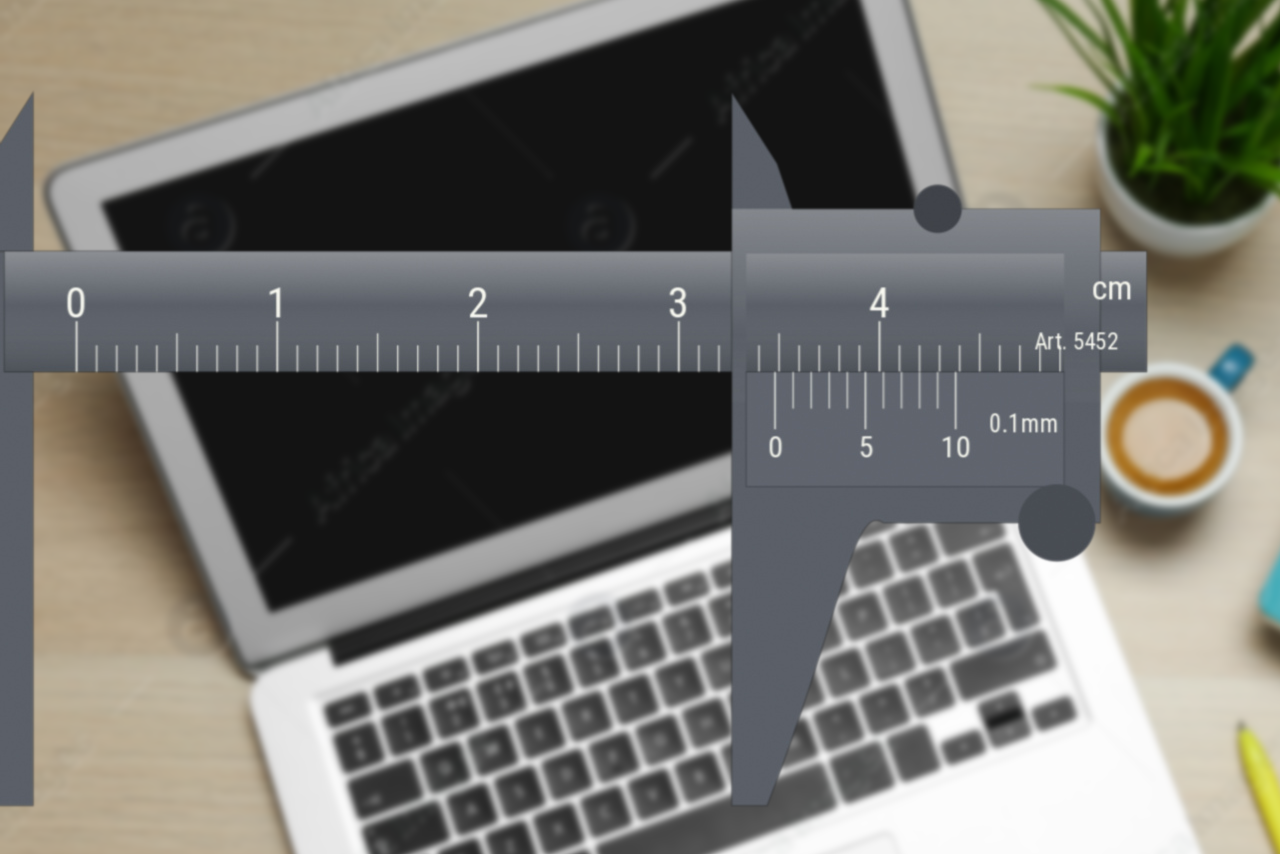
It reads {"value": 34.8, "unit": "mm"}
